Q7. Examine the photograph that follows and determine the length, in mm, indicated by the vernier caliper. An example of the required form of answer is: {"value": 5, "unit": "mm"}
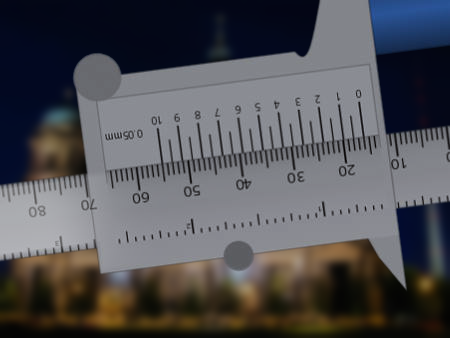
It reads {"value": 16.0, "unit": "mm"}
